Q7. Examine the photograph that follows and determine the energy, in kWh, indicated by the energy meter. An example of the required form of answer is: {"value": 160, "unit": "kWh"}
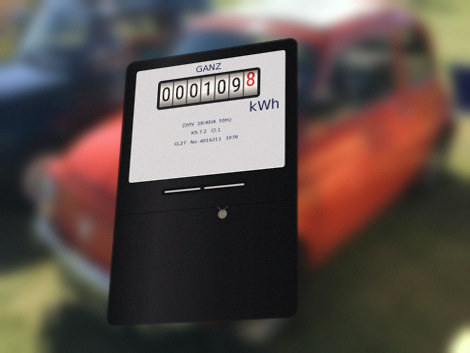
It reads {"value": 109.8, "unit": "kWh"}
